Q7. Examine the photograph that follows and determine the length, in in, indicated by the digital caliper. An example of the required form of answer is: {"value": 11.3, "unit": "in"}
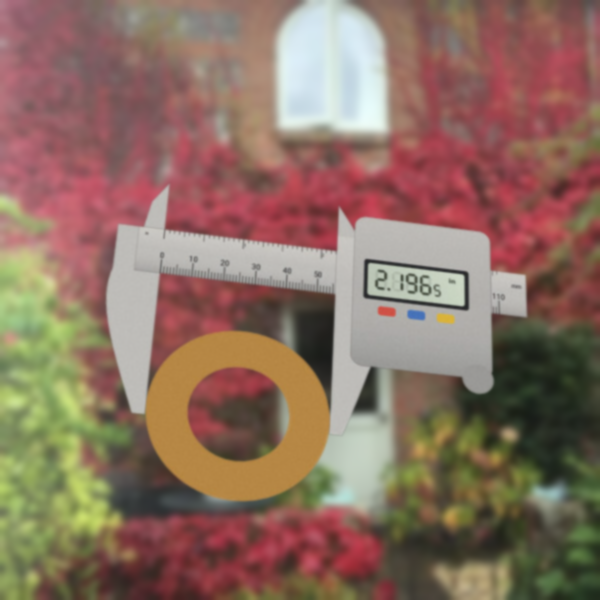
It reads {"value": 2.1965, "unit": "in"}
